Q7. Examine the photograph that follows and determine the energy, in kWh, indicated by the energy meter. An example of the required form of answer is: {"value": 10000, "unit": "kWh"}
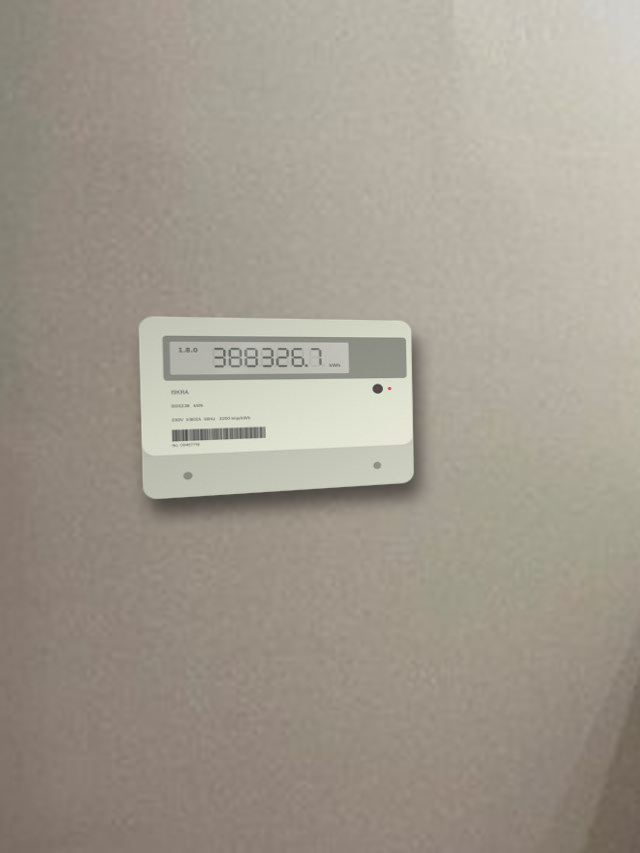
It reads {"value": 388326.7, "unit": "kWh"}
